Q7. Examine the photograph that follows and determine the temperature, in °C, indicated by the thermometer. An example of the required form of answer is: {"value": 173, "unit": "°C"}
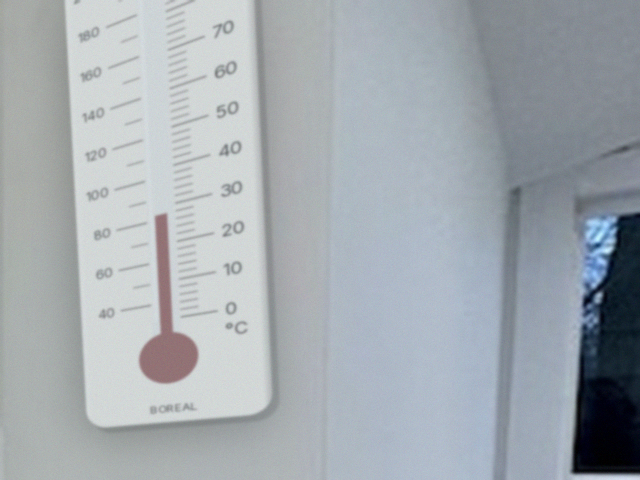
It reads {"value": 28, "unit": "°C"}
